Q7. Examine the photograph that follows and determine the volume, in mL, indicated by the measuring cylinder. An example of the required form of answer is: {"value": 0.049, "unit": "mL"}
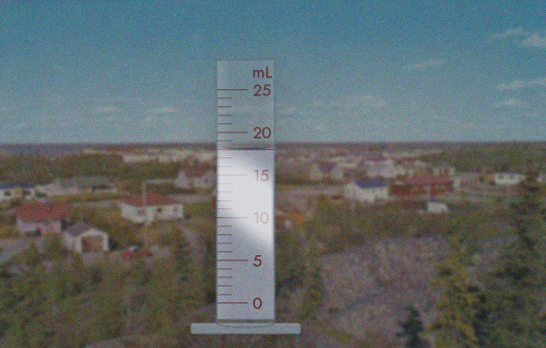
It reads {"value": 18, "unit": "mL"}
